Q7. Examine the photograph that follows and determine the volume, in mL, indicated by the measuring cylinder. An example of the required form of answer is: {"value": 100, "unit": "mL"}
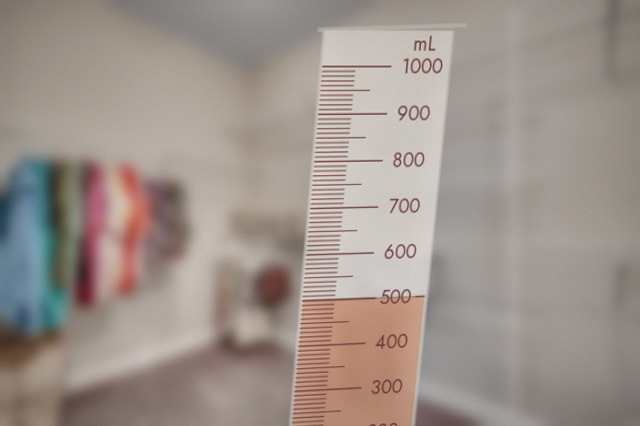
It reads {"value": 500, "unit": "mL"}
